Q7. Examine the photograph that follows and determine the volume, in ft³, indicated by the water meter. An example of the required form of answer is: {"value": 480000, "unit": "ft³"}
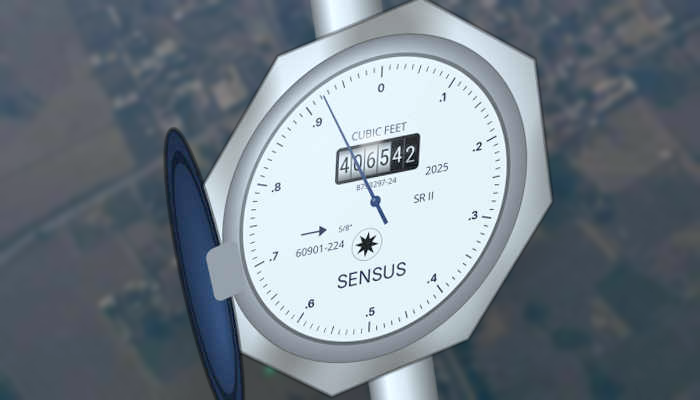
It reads {"value": 406541.92, "unit": "ft³"}
